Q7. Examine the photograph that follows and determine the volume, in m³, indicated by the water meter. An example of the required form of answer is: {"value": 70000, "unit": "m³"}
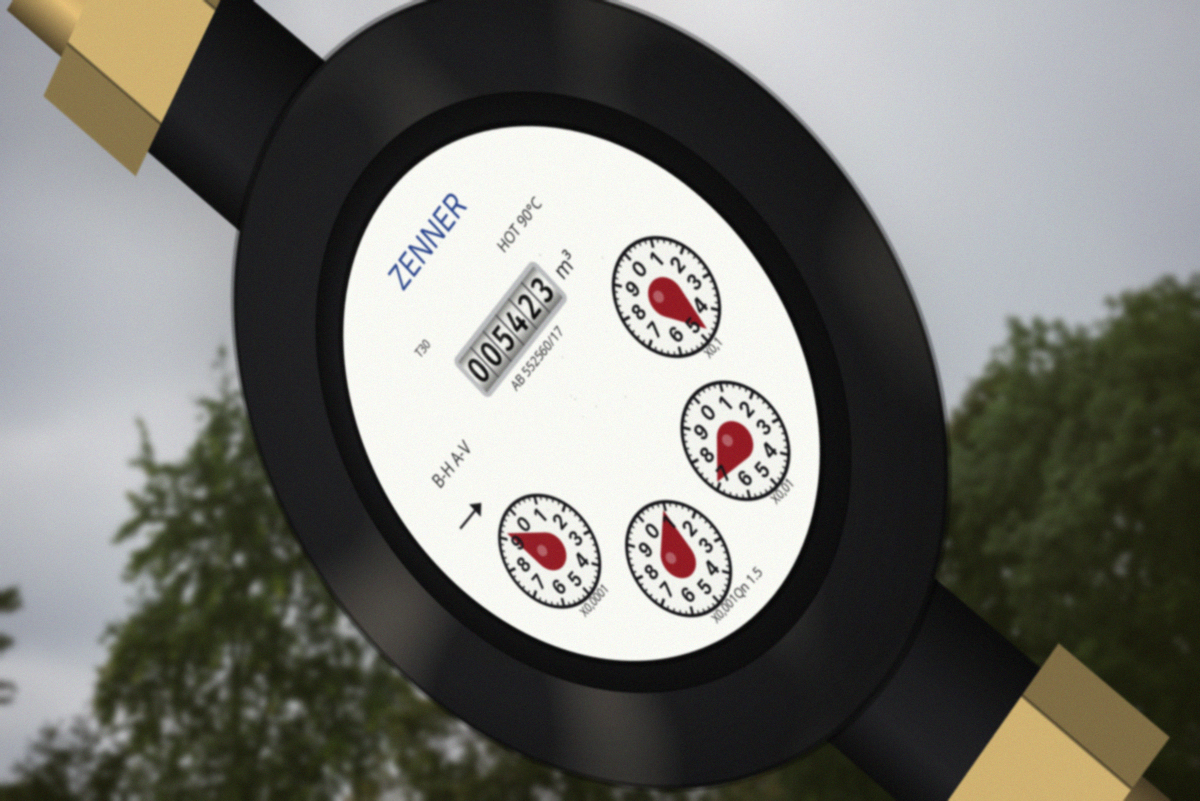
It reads {"value": 5423.4709, "unit": "m³"}
